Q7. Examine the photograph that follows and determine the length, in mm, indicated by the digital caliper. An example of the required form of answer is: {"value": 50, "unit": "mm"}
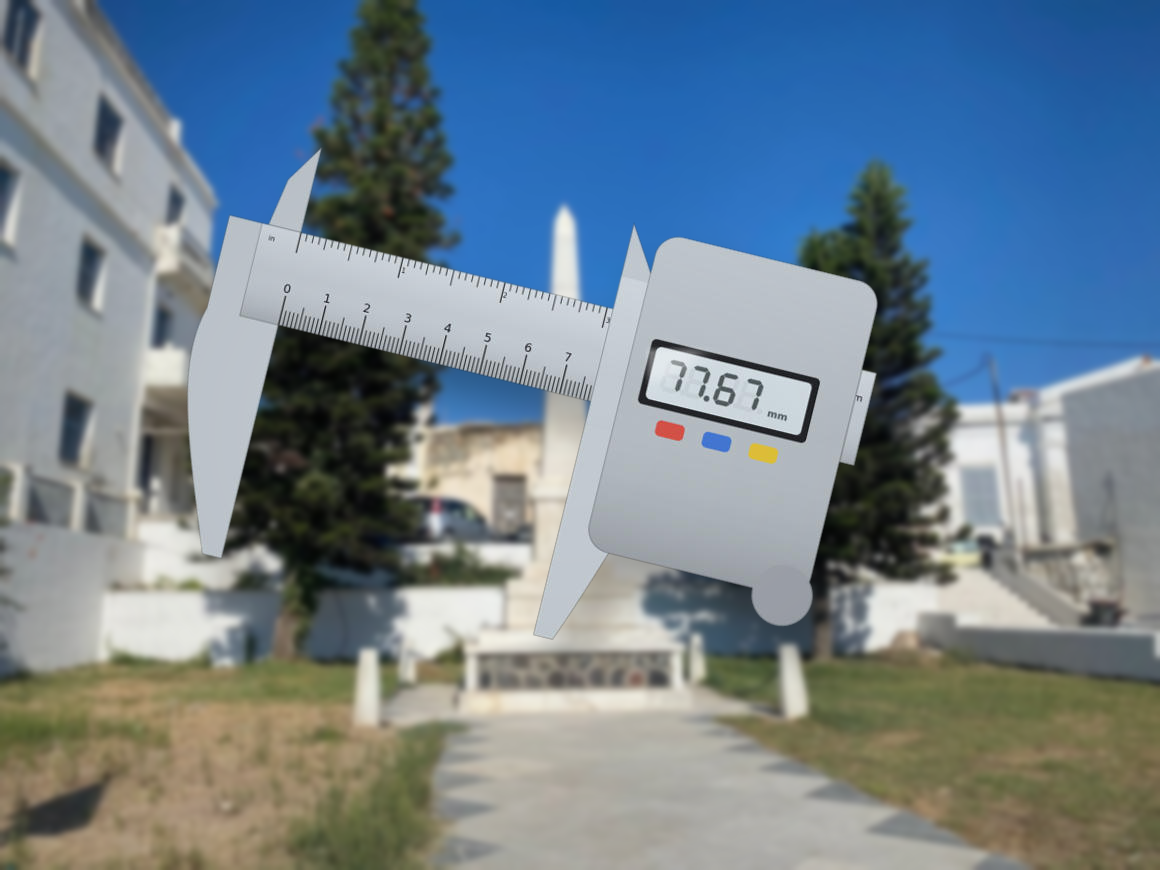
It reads {"value": 77.67, "unit": "mm"}
